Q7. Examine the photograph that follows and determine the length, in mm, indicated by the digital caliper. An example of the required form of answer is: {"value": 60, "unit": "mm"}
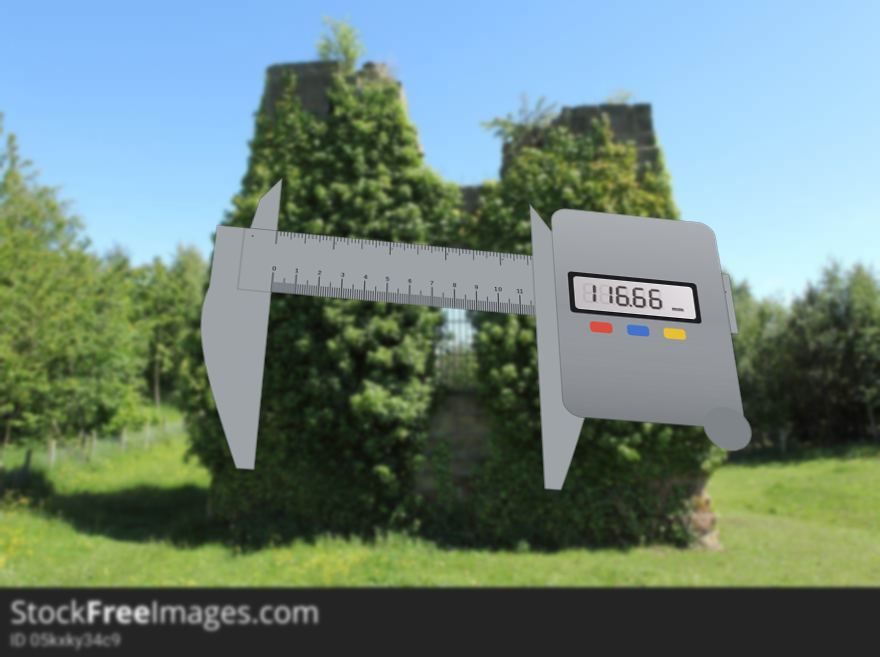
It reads {"value": 116.66, "unit": "mm"}
